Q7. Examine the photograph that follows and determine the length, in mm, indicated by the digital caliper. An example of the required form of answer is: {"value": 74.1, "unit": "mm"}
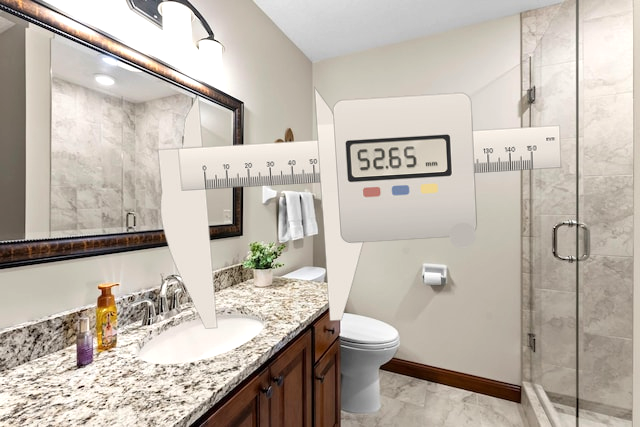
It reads {"value": 52.65, "unit": "mm"}
